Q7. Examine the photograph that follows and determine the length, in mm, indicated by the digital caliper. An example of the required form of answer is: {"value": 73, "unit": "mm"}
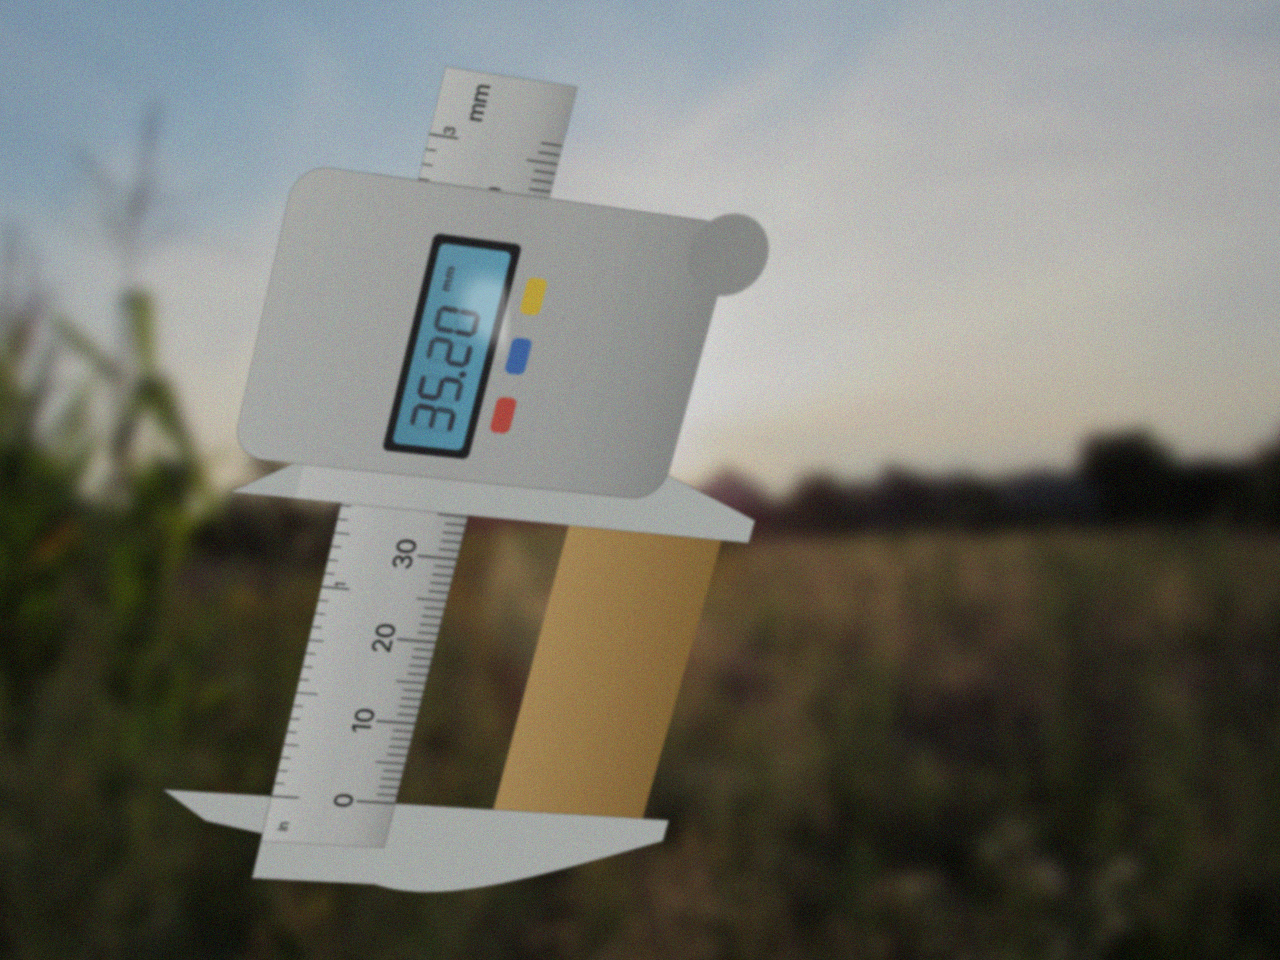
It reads {"value": 35.20, "unit": "mm"}
